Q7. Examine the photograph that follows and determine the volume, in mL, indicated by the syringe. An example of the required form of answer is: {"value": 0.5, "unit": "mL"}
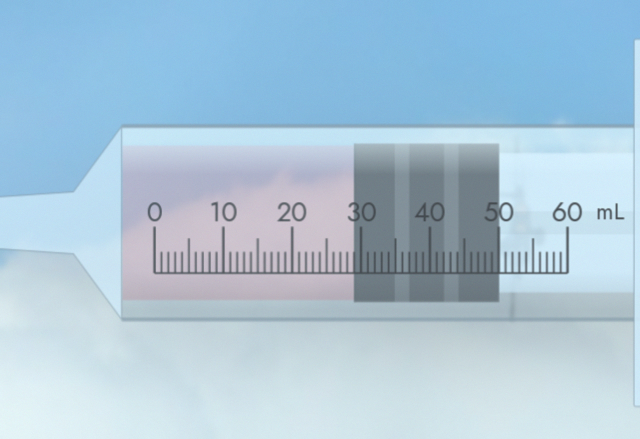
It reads {"value": 29, "unit": "mL"}
